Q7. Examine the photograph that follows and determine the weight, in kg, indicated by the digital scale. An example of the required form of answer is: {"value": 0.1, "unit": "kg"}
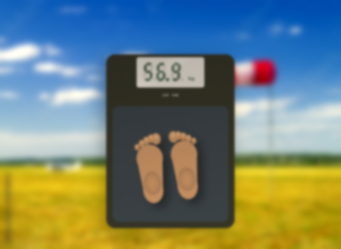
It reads {"value": 56.9, "unit": "kg"}
